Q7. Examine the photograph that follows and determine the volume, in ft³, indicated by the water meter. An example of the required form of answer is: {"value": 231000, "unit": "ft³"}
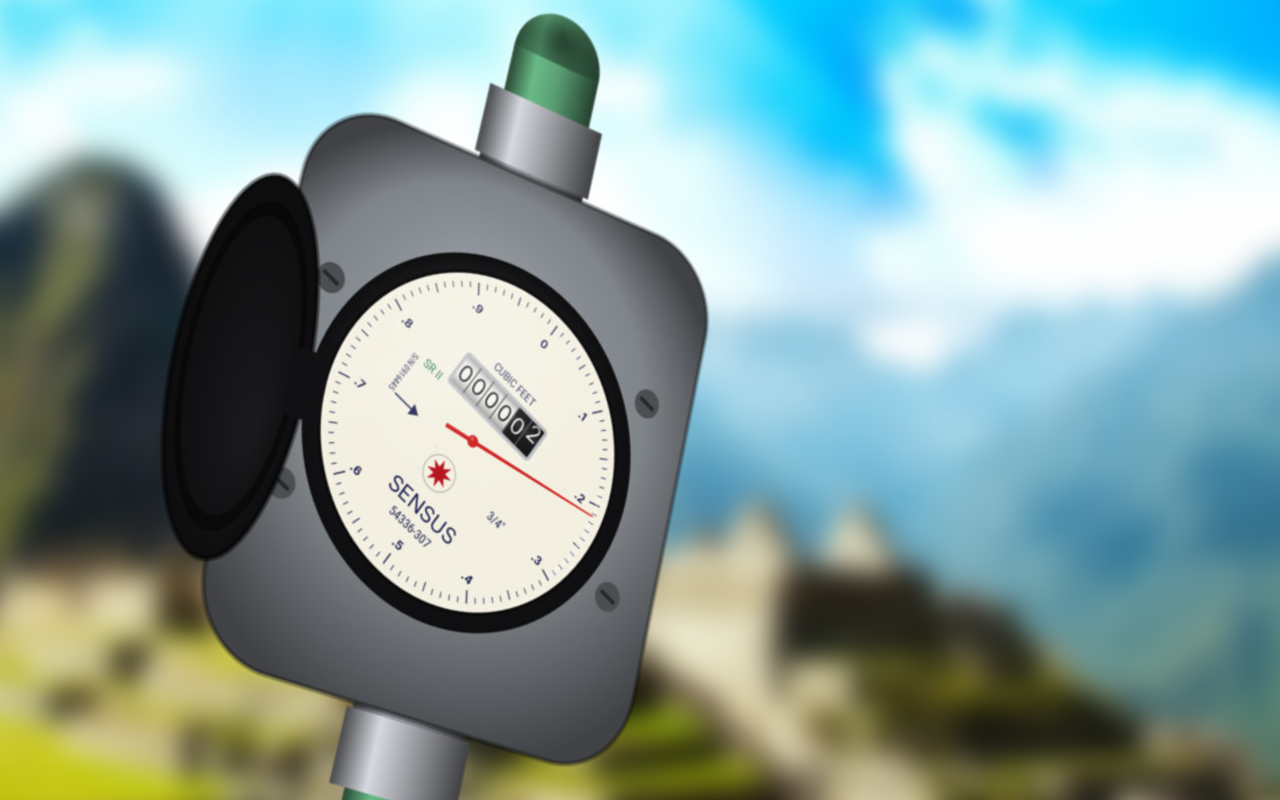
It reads {"value": 2.21, "unit": "ft³"}
